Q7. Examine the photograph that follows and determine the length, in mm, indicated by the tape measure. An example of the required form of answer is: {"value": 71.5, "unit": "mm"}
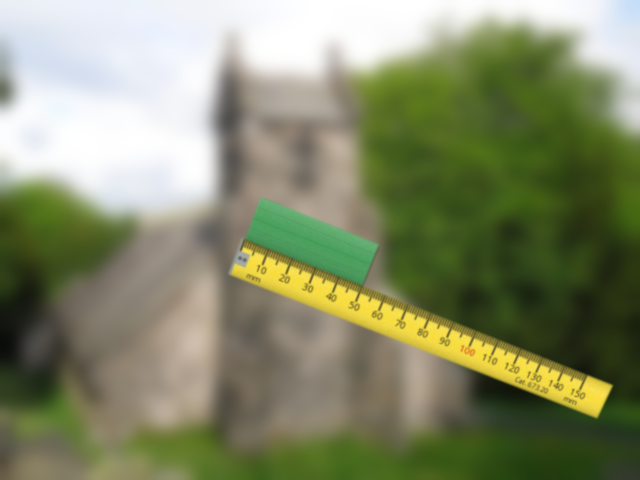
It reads {"value": 50, "unit": "mm"}
